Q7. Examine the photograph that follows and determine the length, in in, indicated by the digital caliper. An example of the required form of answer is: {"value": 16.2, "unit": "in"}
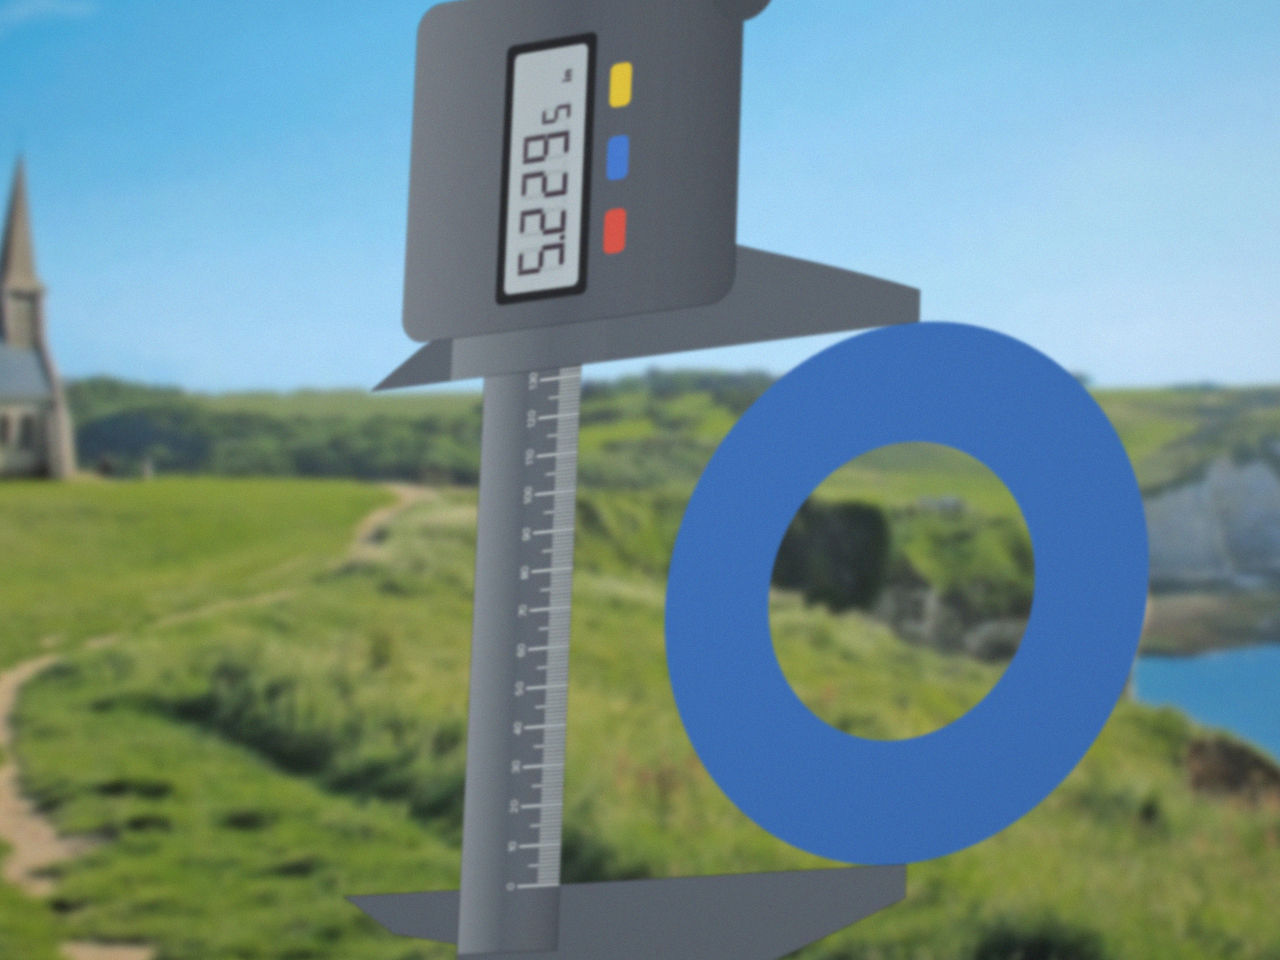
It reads {"value": 5.2295, "unit": "in"}
